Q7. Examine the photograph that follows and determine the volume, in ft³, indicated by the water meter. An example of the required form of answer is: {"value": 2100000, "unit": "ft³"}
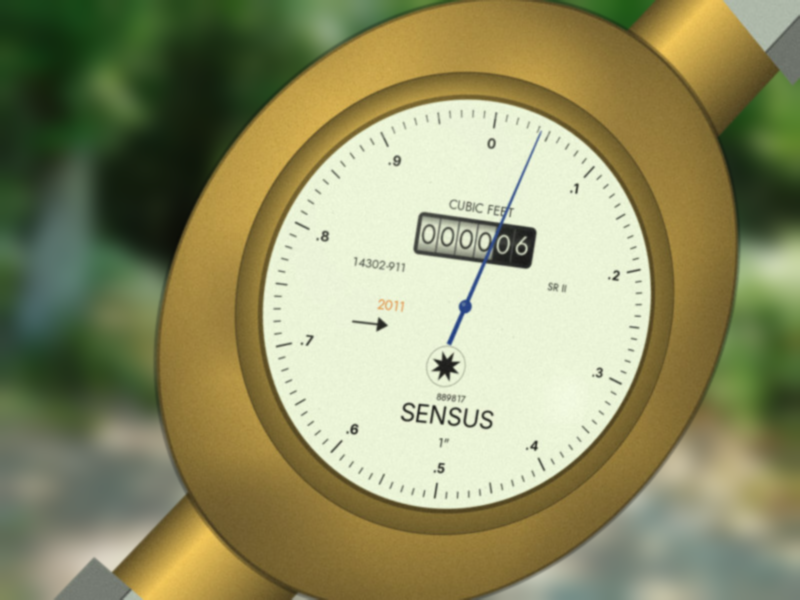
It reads {"value": 6.04, "unit": "ft³"}
